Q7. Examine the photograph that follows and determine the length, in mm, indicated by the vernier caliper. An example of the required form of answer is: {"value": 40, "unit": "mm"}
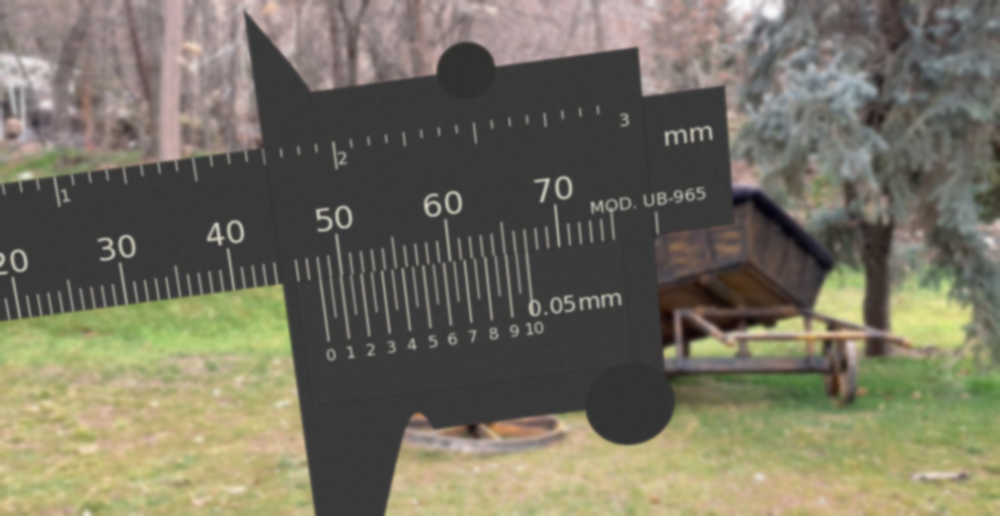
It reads {"value": 48.0, "unit": "mm"}
